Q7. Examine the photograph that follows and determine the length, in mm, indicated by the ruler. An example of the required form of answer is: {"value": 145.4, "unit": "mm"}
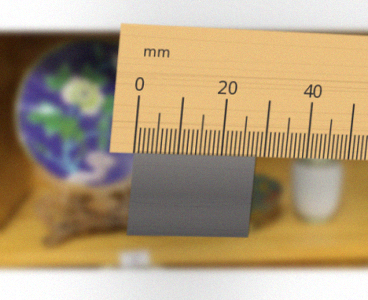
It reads {"value": 28, "unit": "mm"}
